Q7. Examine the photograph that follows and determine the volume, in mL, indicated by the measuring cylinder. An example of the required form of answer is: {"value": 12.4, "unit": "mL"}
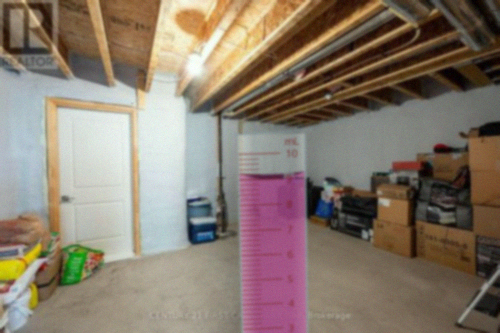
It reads {"value": 9, "unit": "mL"}
